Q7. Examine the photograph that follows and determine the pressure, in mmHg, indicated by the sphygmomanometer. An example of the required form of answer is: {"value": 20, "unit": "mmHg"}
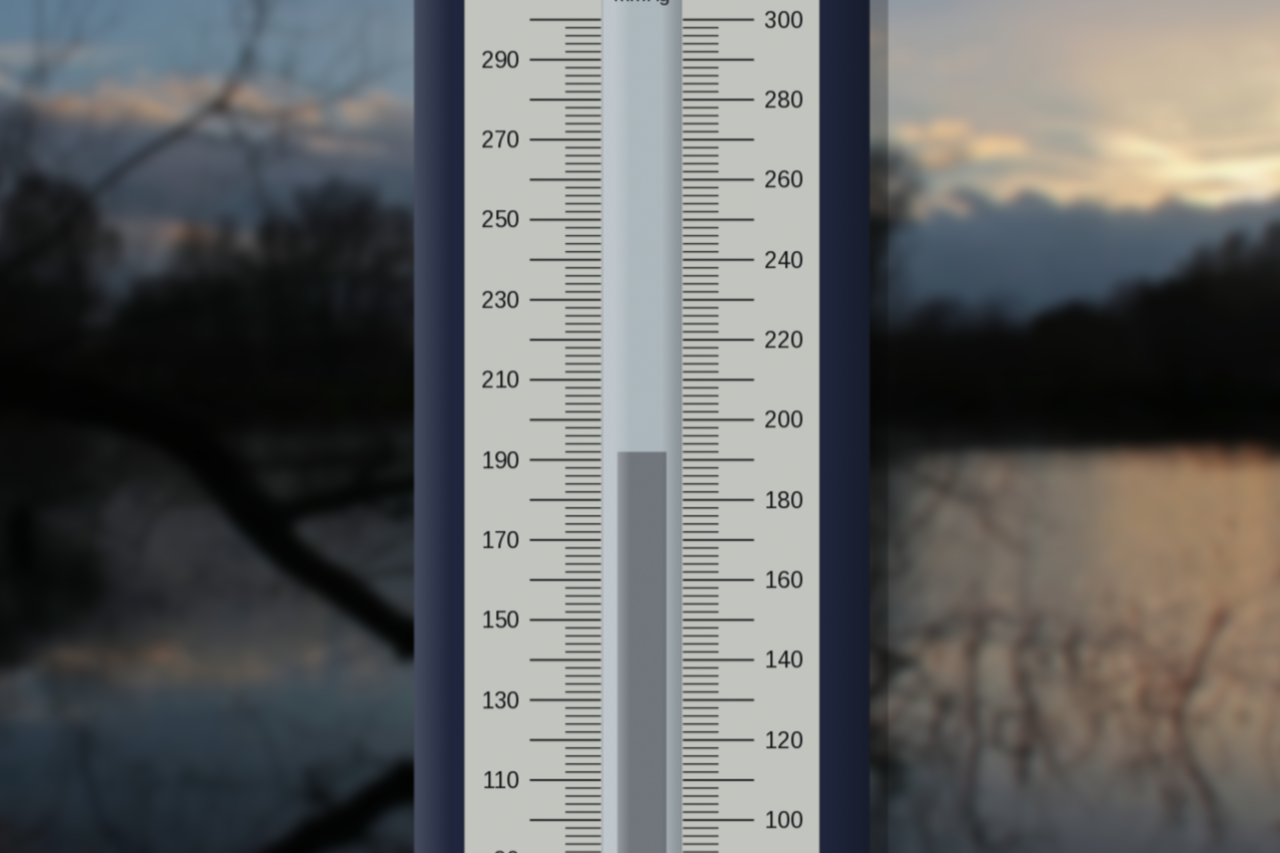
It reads {"value": 192, "unit": "mmHg"}
